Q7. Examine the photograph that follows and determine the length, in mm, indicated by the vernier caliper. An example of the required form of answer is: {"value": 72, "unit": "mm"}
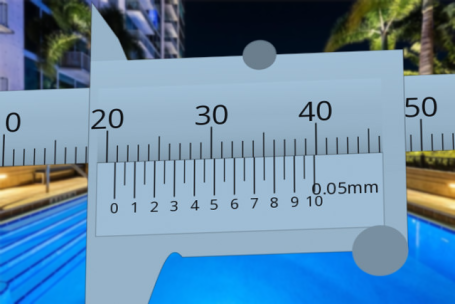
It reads {"value": 20.8, "unit": "mm"}
